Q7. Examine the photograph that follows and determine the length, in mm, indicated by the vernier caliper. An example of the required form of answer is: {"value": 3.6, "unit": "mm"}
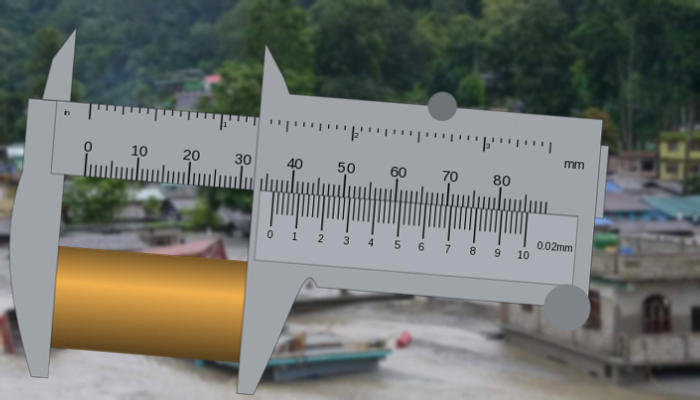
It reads {"value": 36.5, "unit": "mm"}
